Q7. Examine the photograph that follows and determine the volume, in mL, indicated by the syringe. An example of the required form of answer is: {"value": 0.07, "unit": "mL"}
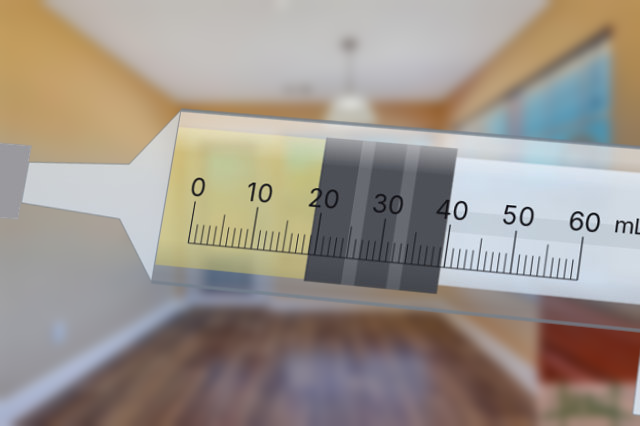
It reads {"value": 19, "unit": "mL"}
